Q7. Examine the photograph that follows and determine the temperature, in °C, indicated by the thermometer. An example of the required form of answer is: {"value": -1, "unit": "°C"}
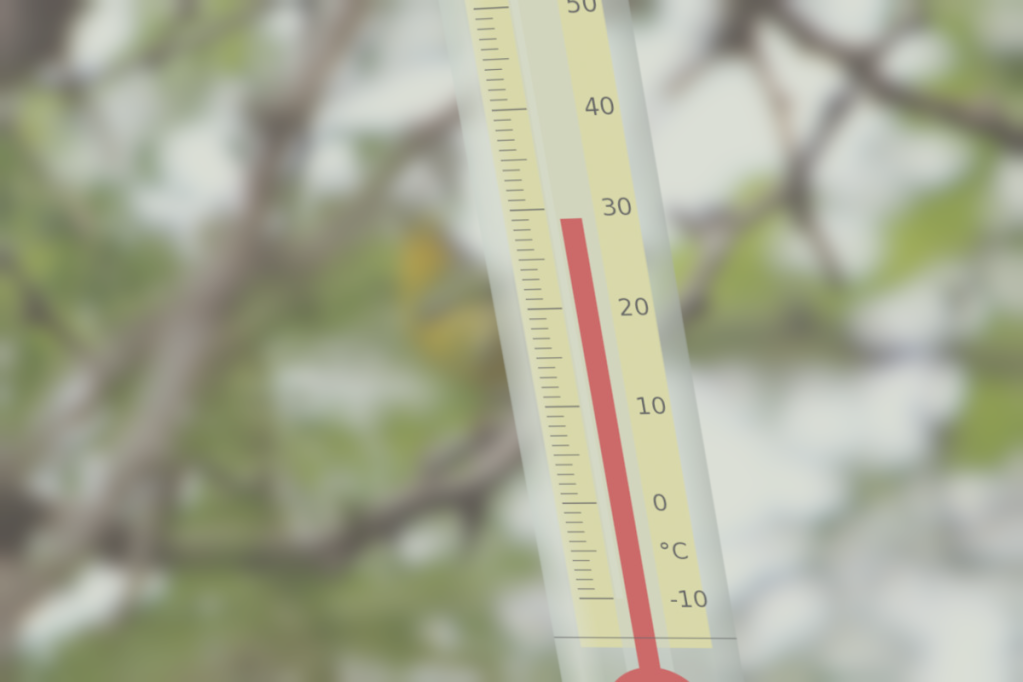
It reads {"value": 29, "unit": "°C"}
